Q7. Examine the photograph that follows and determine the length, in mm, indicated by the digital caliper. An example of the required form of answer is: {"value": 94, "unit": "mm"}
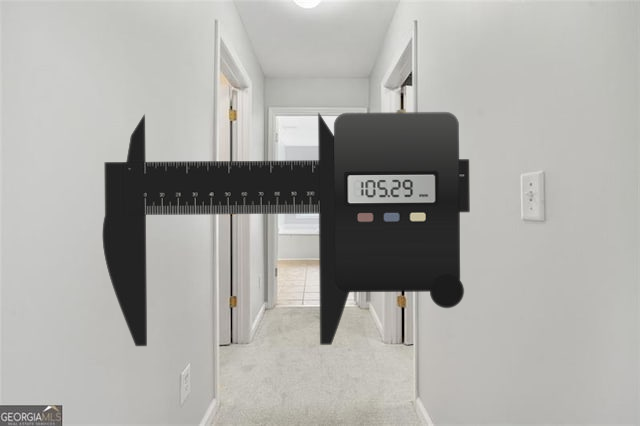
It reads {"value": 105.29, "unit": "mm"}
